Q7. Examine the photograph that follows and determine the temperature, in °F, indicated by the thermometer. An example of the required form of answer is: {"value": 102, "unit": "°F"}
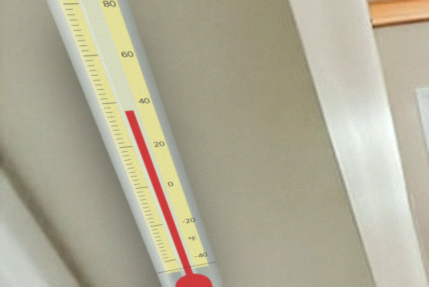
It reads {"value": 36, "unit": "°F"}
